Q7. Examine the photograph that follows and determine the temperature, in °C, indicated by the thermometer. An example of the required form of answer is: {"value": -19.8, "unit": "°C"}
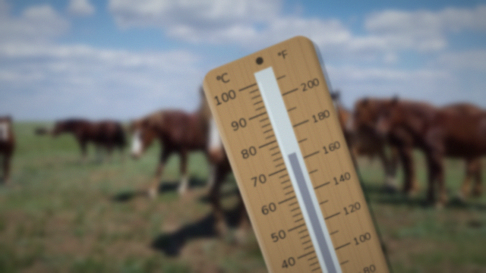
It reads {"value": 74, "unit": "°C"}
